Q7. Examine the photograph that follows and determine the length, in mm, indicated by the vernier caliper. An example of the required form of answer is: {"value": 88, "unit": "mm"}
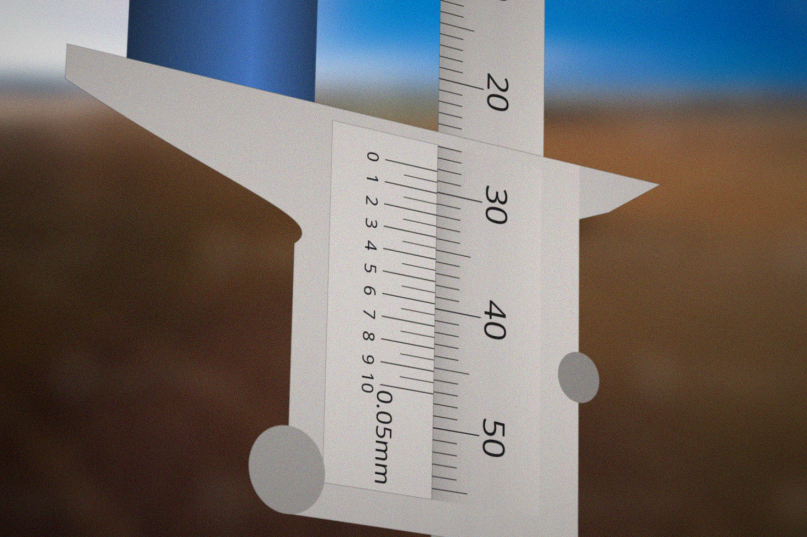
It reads {"value": 28.2, "unit": "mm"}
